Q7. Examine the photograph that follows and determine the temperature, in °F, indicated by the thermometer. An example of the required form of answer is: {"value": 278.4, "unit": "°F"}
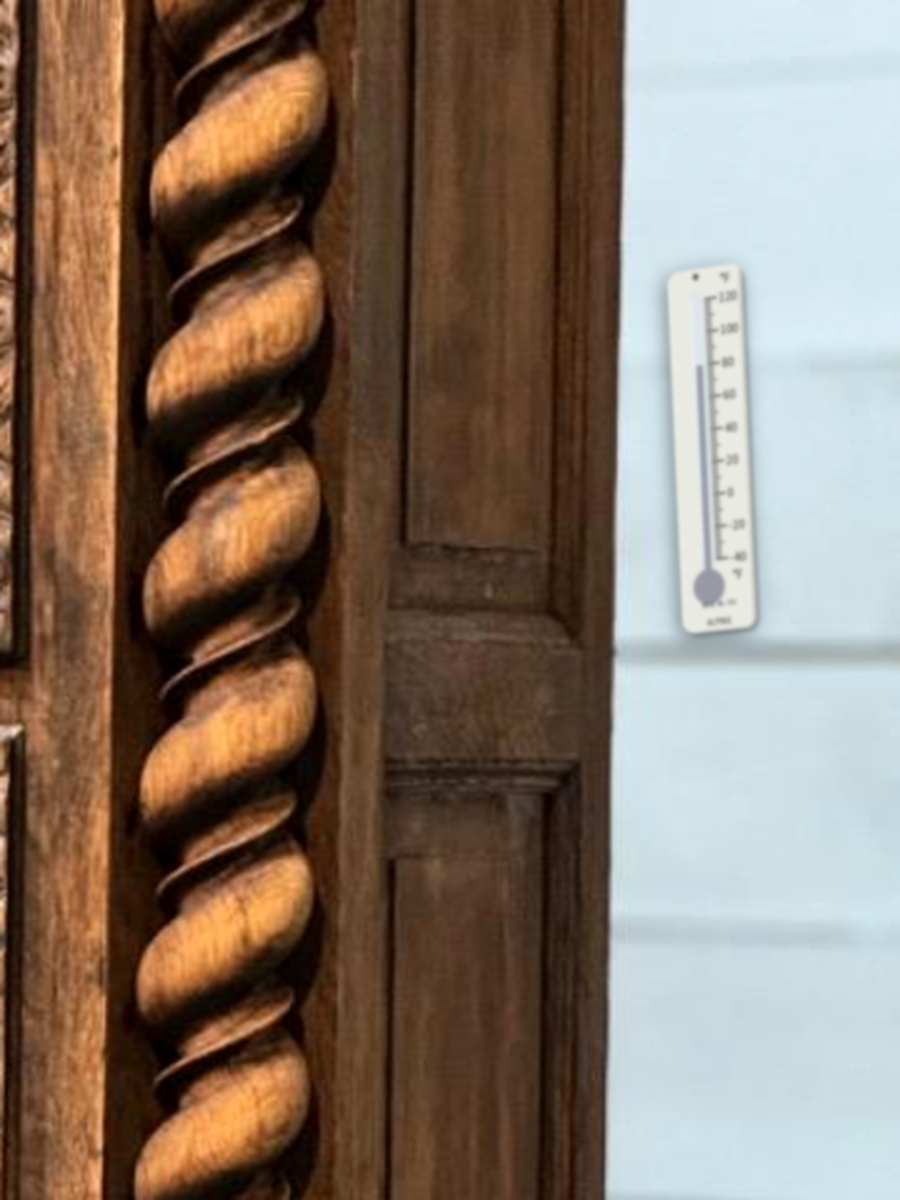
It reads {"value": 80, "unit": "°F"}
